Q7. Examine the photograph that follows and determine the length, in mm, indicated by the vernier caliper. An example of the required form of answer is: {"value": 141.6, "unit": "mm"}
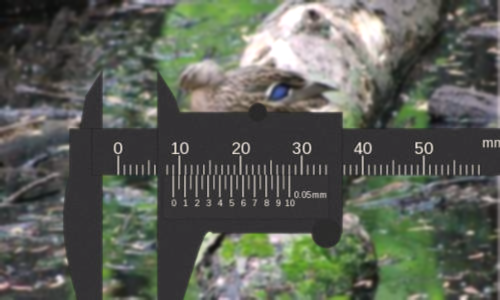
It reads {"value": 9.0, "unit": "mm"}
